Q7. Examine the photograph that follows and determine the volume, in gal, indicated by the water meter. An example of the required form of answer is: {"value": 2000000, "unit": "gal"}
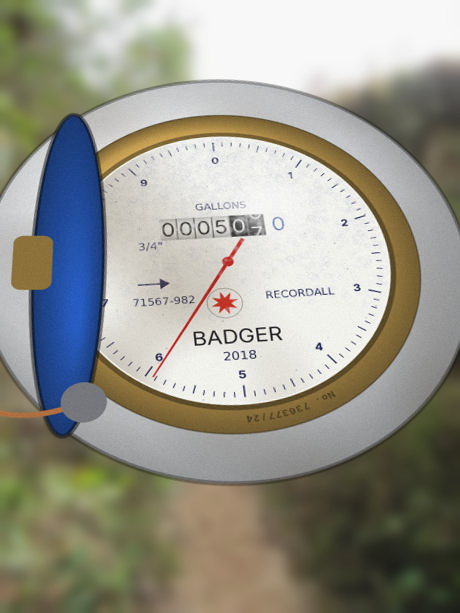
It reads {"value": 5065.9, "unit": "gal"}
